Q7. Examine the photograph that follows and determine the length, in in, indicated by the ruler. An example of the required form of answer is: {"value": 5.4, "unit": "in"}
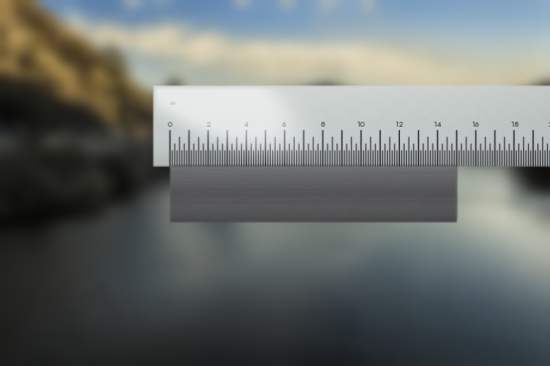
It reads {"value": 15, "unit": "in"}
